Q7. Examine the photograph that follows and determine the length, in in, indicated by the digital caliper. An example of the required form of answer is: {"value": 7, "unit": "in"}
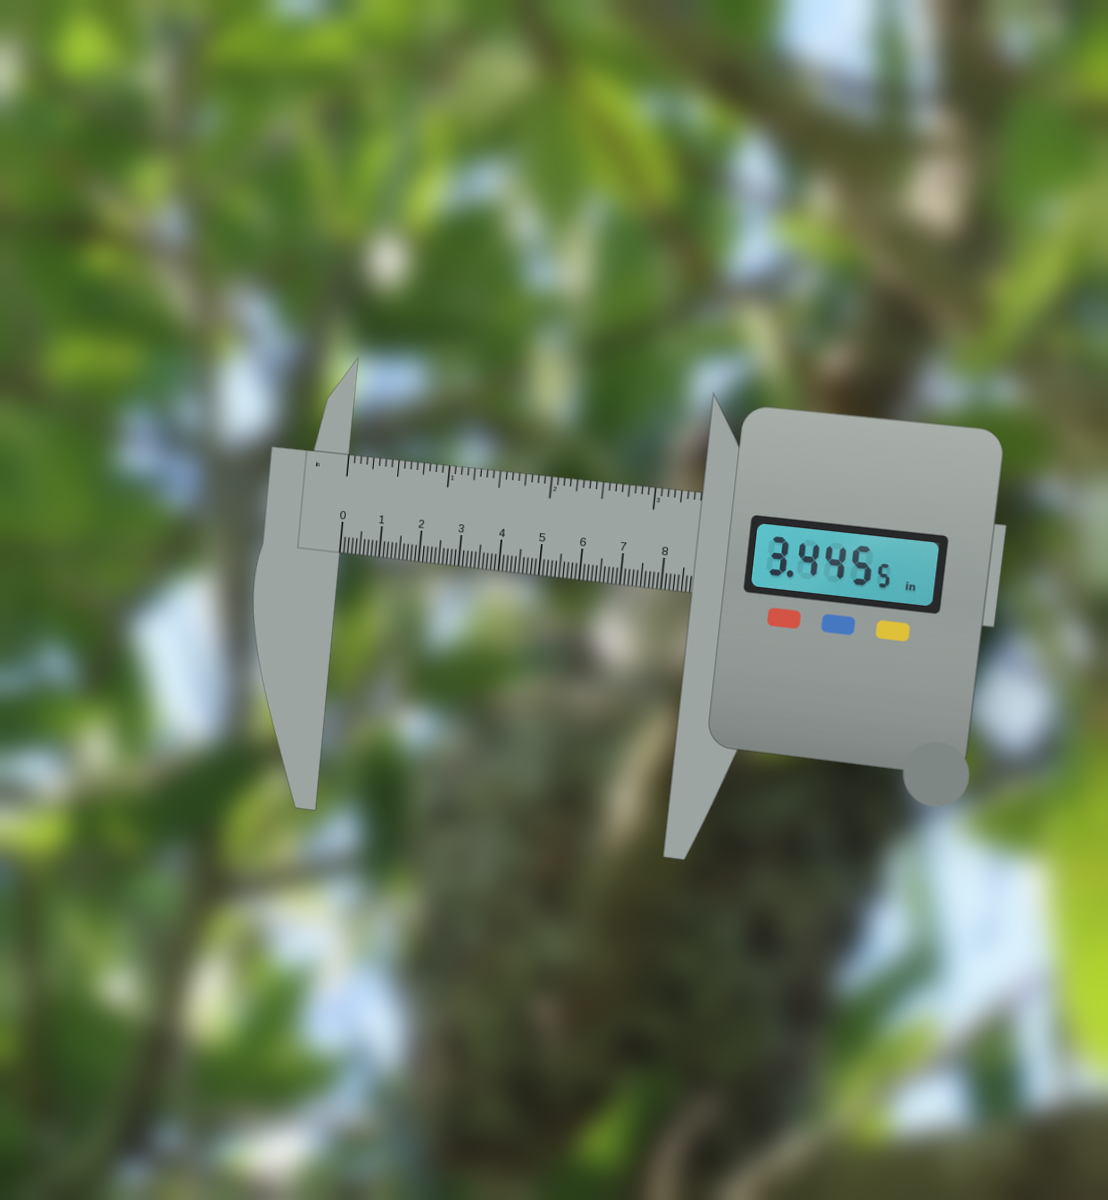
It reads {"value": 3.4455, "unit": "in"}
